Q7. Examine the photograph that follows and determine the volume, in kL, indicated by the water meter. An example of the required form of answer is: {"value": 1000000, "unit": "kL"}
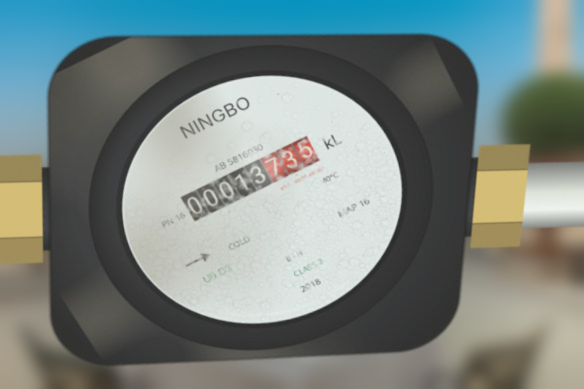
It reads {"value": 13.735, "unit": "kL"}
